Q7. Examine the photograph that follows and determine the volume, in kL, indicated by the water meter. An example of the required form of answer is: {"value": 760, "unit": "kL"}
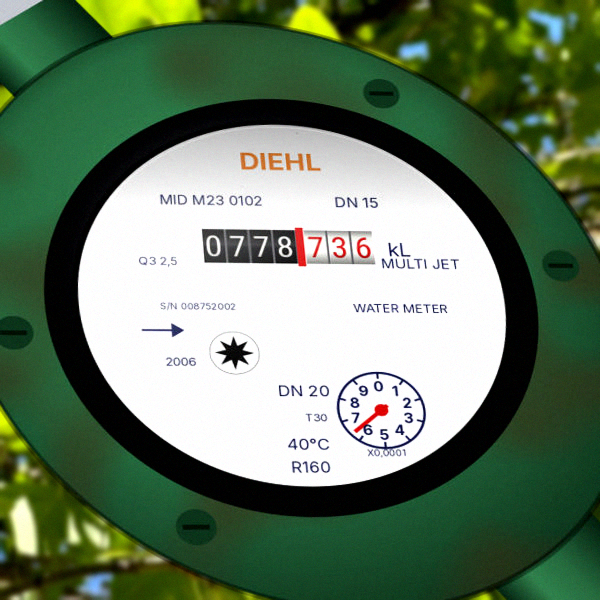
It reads {"value": 778.7366, "unit": "kL"}
